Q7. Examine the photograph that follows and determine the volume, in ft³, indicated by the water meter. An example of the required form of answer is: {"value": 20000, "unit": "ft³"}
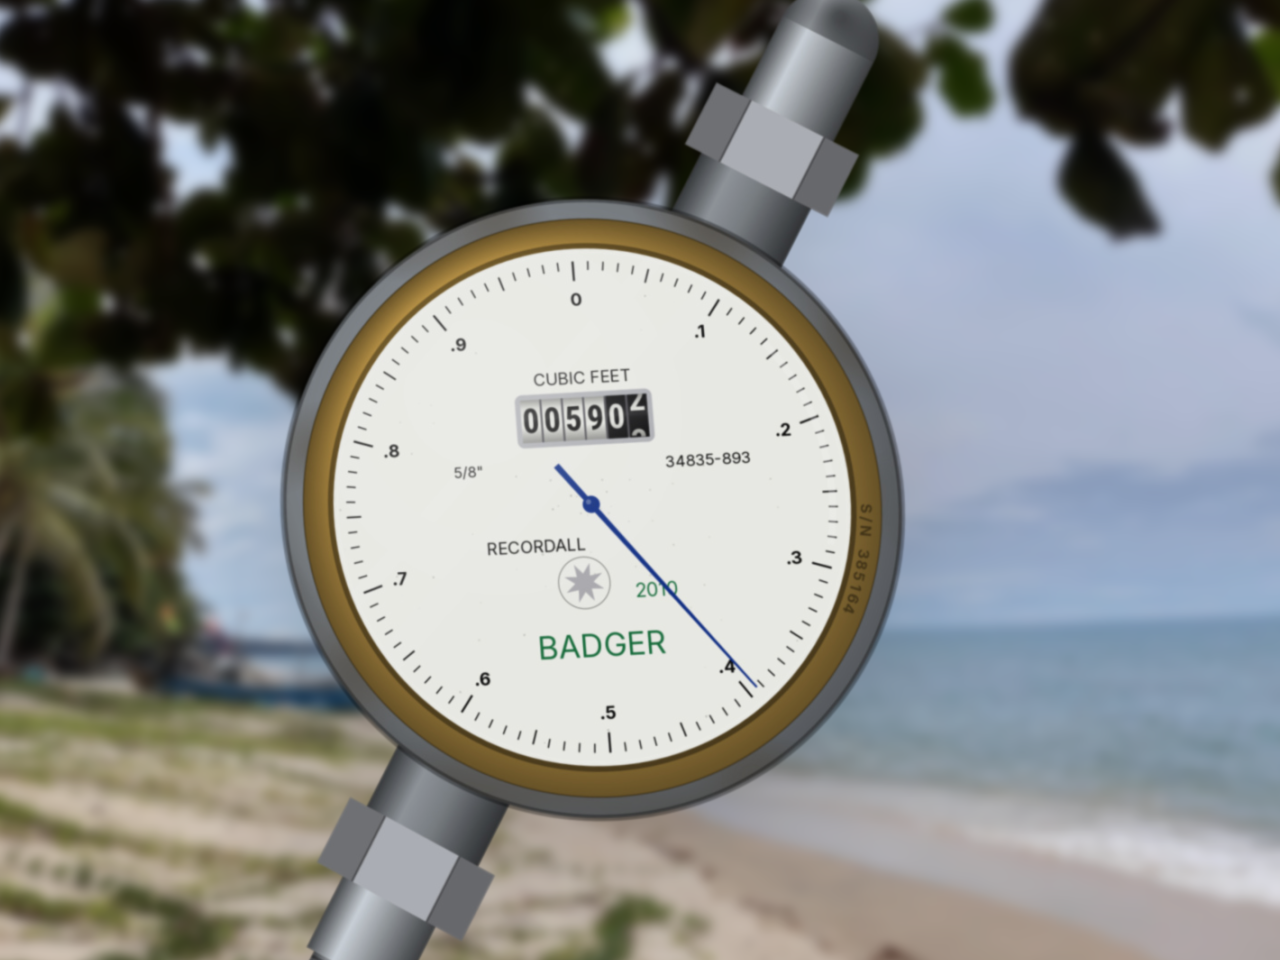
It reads {"value": 5902.39, "unit": "ft³"}
